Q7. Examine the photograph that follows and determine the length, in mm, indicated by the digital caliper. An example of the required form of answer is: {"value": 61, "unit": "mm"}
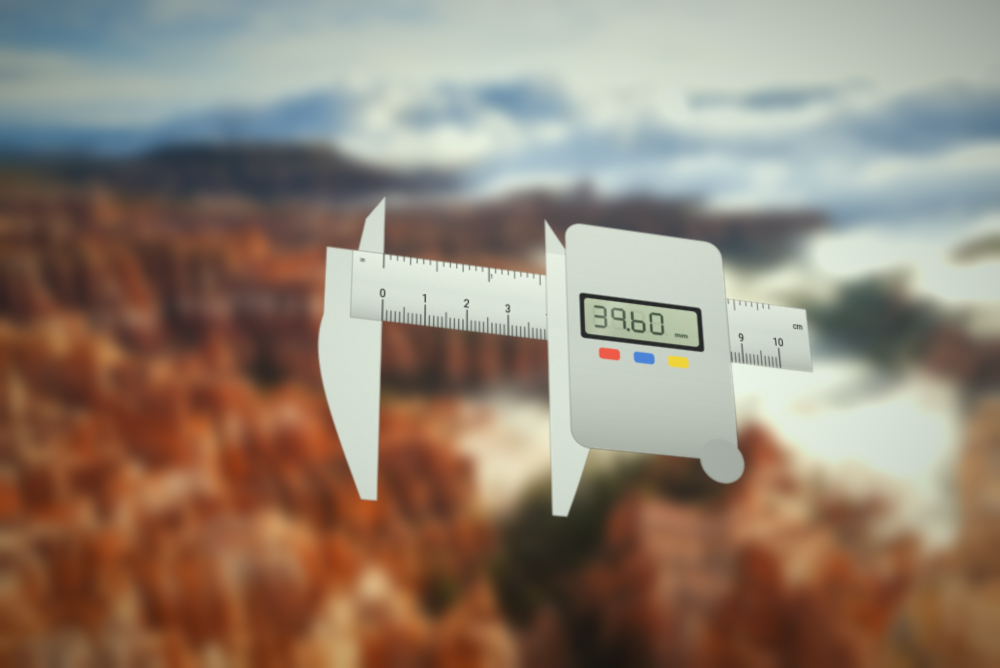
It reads {"value": 39.60, "unit": "mm"}
